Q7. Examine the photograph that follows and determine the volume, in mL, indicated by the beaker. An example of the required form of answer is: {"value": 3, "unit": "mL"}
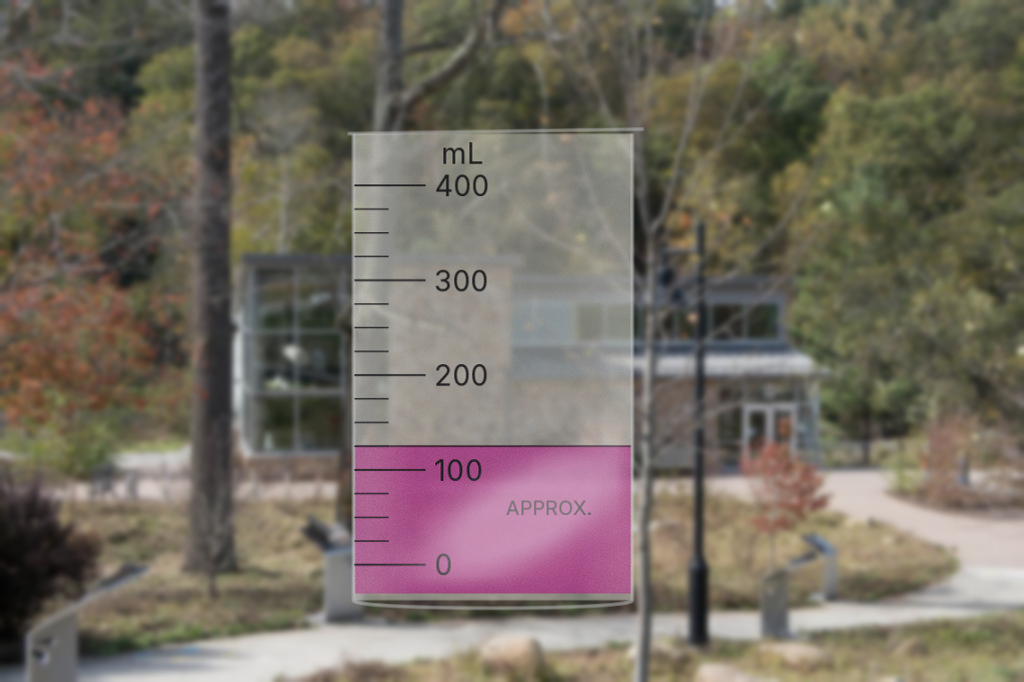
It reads {"value": 125, "unit": "mL"}
